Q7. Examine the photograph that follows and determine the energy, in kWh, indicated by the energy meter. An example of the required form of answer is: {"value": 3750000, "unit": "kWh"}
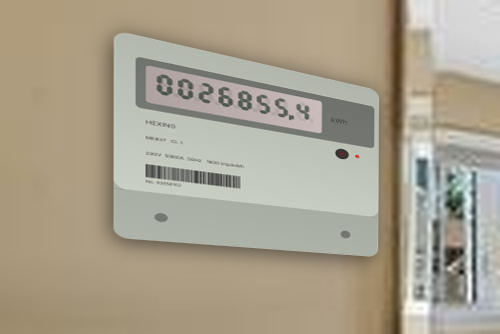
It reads {"value": 26855.4, "unit": "kWh"}
